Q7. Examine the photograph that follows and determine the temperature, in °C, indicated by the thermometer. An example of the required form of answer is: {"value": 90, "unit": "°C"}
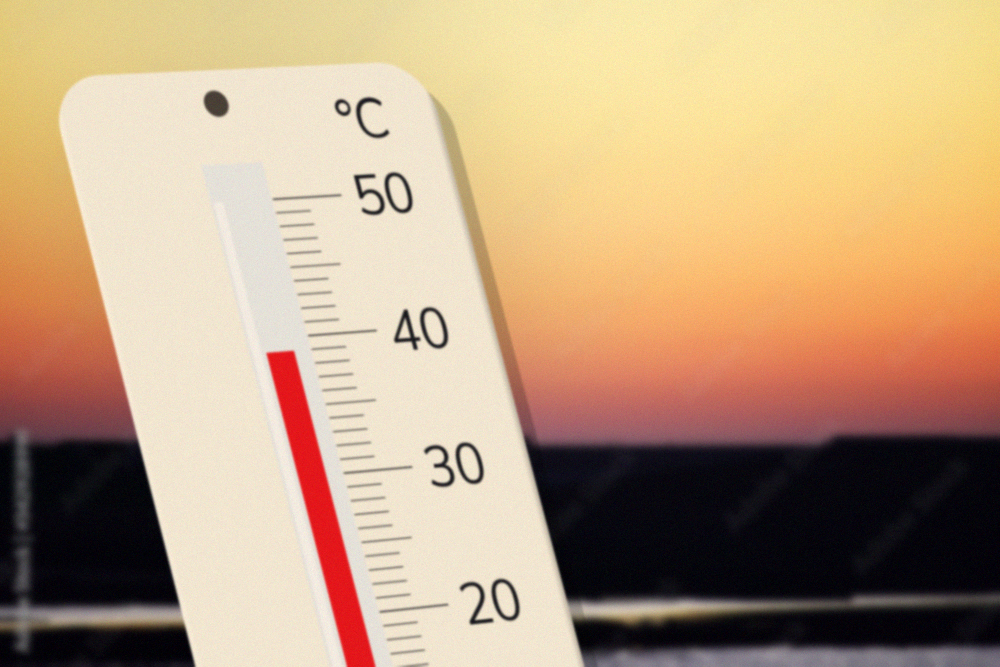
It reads {"value": 39, "unit": "°C"}
